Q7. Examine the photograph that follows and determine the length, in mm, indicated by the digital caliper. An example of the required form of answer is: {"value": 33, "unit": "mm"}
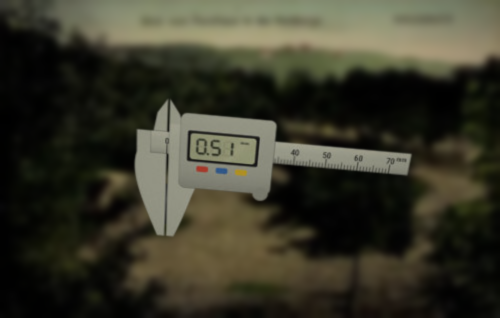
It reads {"value": 0.51, "unit": "mm"}
